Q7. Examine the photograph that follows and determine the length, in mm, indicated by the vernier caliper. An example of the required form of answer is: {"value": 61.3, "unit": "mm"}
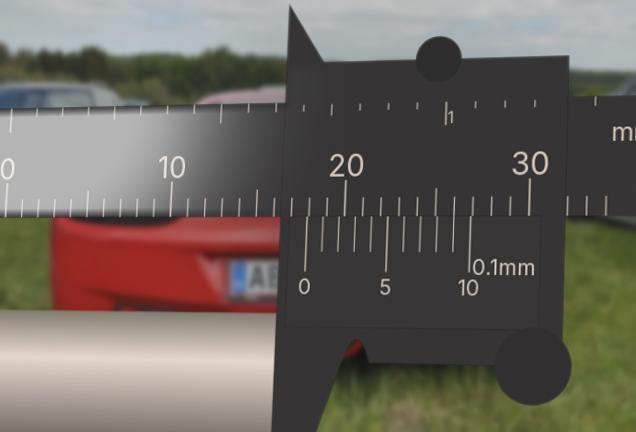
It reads {"value": 17.9, "unit": "mm"}
